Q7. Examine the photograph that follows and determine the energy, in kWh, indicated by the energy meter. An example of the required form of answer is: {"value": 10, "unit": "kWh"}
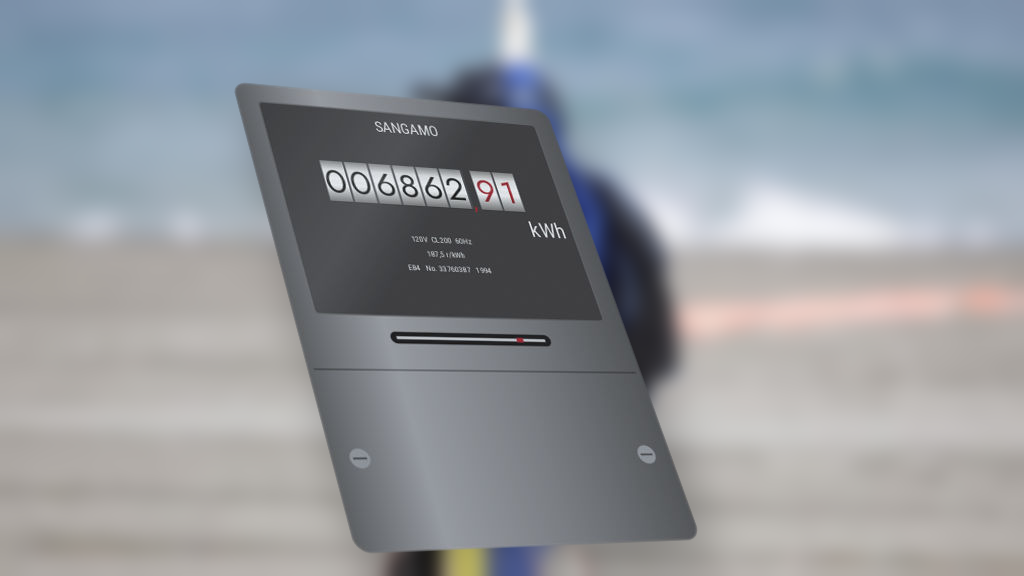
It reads {"value": 6862.91, "unit": "kWh"}
